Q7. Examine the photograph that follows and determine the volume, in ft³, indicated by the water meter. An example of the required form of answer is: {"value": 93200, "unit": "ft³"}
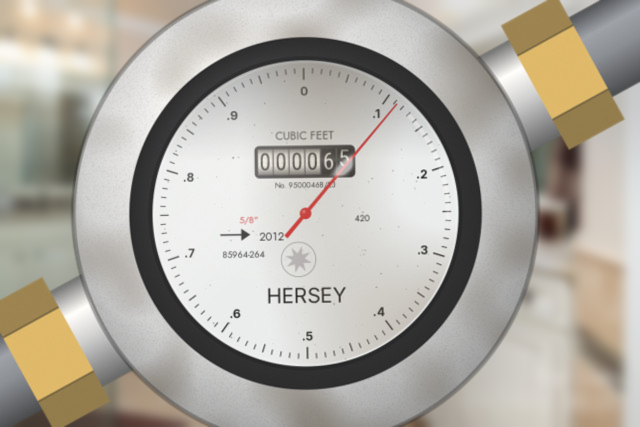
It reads {"value": 65.11, "unit": "ft³"}
